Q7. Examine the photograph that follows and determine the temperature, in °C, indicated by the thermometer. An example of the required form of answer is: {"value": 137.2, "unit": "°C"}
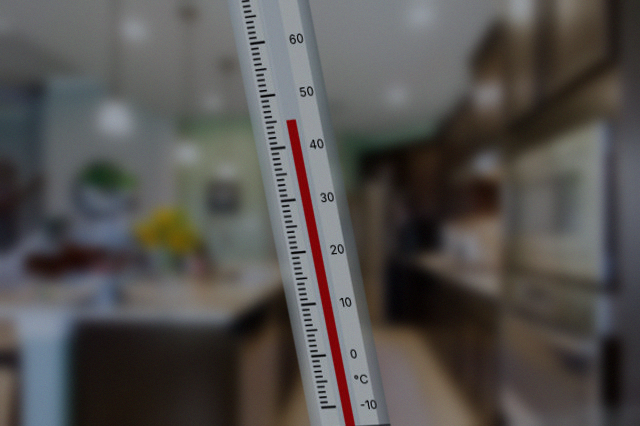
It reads {"value": 45, "unit": "°C"}
